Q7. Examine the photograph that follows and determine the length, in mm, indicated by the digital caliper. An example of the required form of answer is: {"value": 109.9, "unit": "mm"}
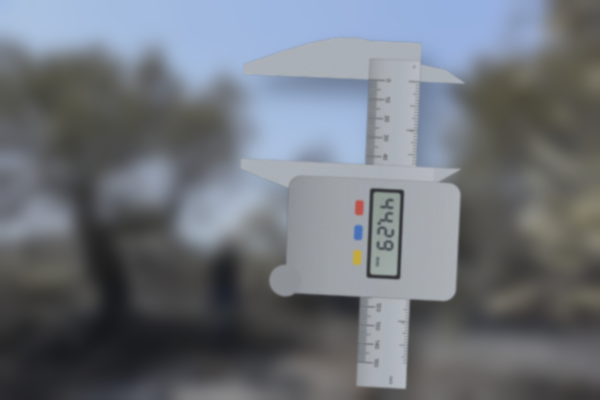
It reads {"value": 44.29, "unit": "mm"}
